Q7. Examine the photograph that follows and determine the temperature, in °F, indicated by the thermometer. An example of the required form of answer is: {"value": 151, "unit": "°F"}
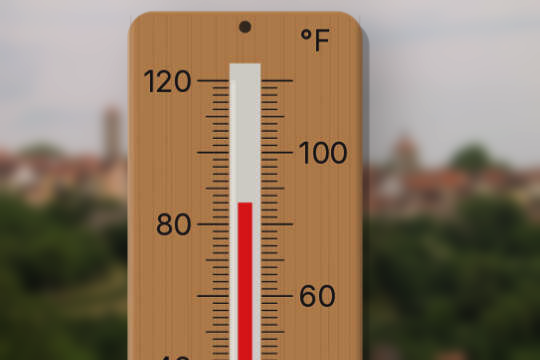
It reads {"value": 86, "unit": "°F"}
